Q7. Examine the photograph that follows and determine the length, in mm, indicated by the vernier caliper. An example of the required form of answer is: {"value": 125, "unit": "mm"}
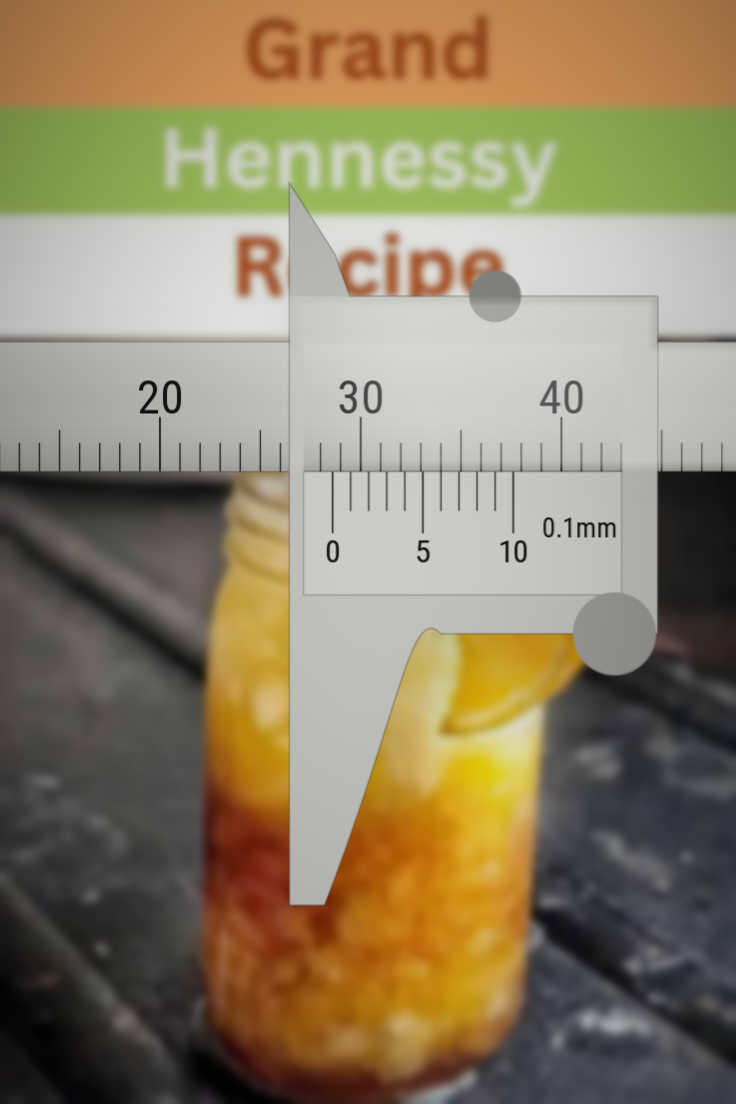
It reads {"value": 28.6, "unit": "mm"}
